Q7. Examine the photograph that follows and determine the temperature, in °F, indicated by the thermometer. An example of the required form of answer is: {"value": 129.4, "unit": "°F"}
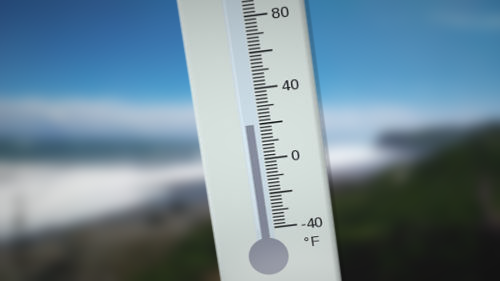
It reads {"value": 20, "unit": "°F"}
